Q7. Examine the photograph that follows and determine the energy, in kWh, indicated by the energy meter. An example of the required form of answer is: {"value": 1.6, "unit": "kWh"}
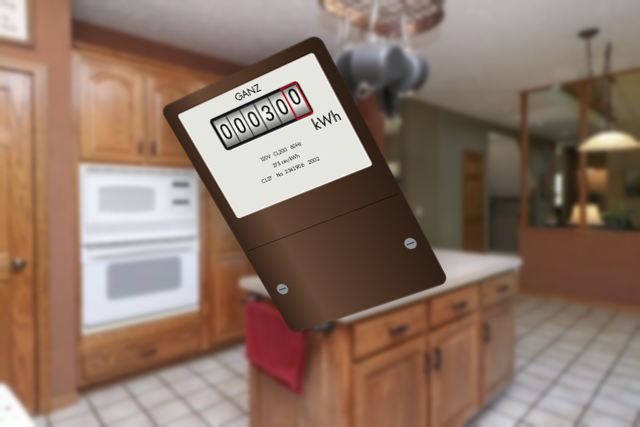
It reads {"value": 30.0, "unit": "kWh"}
